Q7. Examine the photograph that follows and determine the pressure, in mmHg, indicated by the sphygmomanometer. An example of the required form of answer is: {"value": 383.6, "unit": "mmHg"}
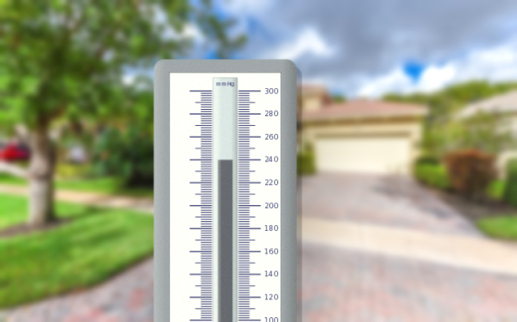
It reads {"value": 240, "unit": "mmHg"}
